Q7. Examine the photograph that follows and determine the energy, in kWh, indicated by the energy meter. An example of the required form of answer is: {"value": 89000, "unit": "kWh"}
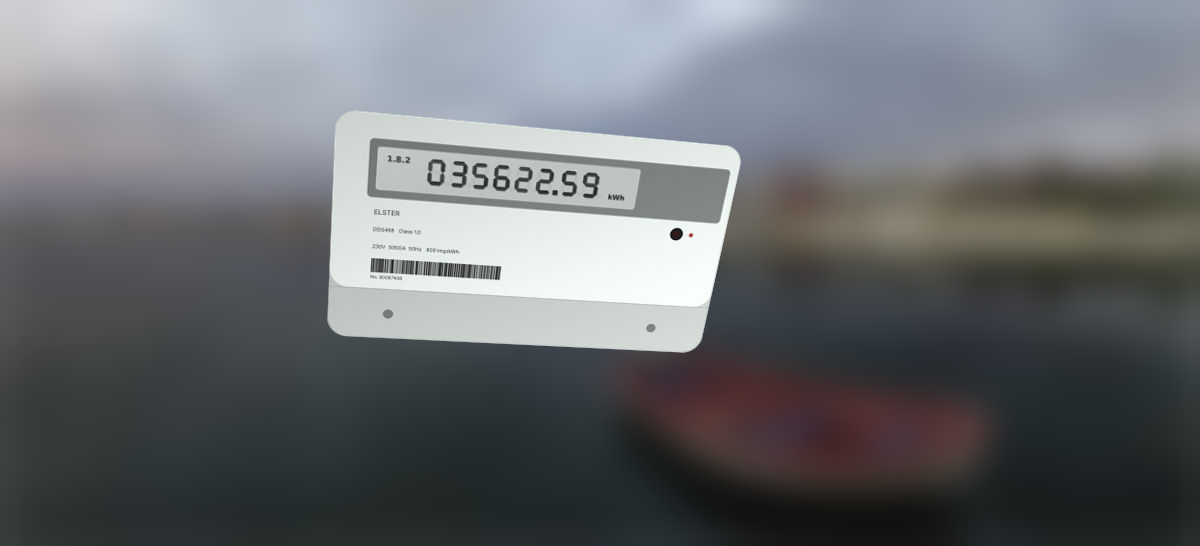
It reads {"value": 35622.59, "unit": "kWh"}
